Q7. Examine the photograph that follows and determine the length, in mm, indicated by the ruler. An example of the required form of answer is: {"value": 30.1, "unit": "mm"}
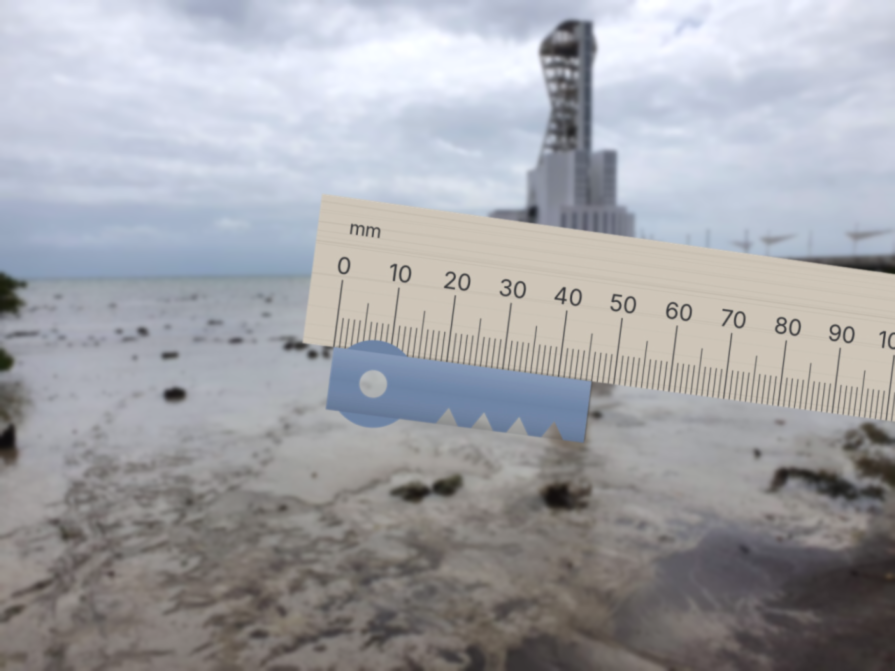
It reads {"value": 46, "unit": "mm"}
